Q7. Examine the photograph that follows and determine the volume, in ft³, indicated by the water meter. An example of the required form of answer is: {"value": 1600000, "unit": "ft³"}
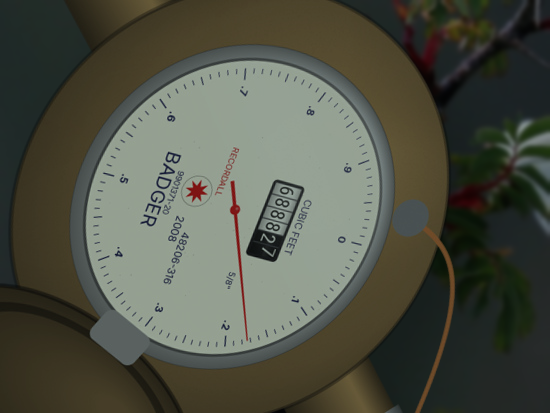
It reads {"value": 688827.17, "unit": "ft³"}
